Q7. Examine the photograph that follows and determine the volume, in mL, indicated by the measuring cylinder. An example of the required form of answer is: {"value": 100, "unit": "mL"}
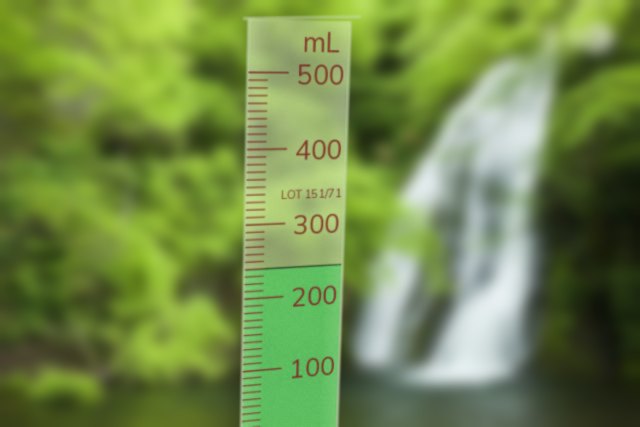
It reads {"value": 240, "unit": "mL"}
